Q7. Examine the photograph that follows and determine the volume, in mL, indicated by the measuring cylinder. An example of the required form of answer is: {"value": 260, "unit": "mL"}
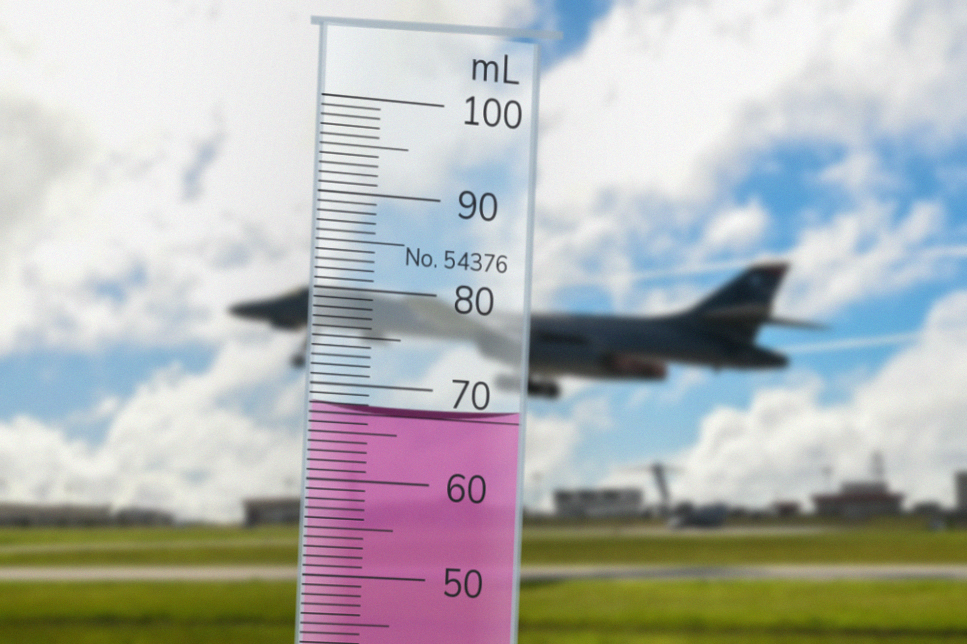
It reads {"value": 67, "unit": "mL"}
